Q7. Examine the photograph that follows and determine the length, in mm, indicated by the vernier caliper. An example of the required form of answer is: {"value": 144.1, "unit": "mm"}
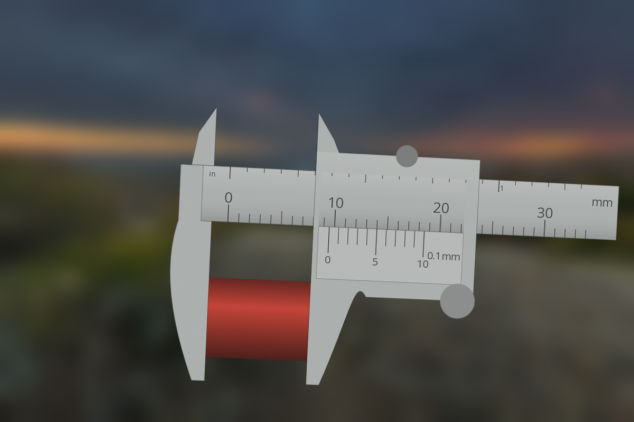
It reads {"value": 9.5, "unit": "mm"}
